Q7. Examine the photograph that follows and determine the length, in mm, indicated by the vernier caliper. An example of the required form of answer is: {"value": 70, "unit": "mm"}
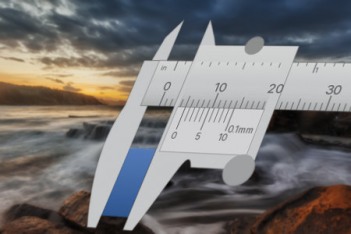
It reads {"value": 5.0, "unit": "mm"}
